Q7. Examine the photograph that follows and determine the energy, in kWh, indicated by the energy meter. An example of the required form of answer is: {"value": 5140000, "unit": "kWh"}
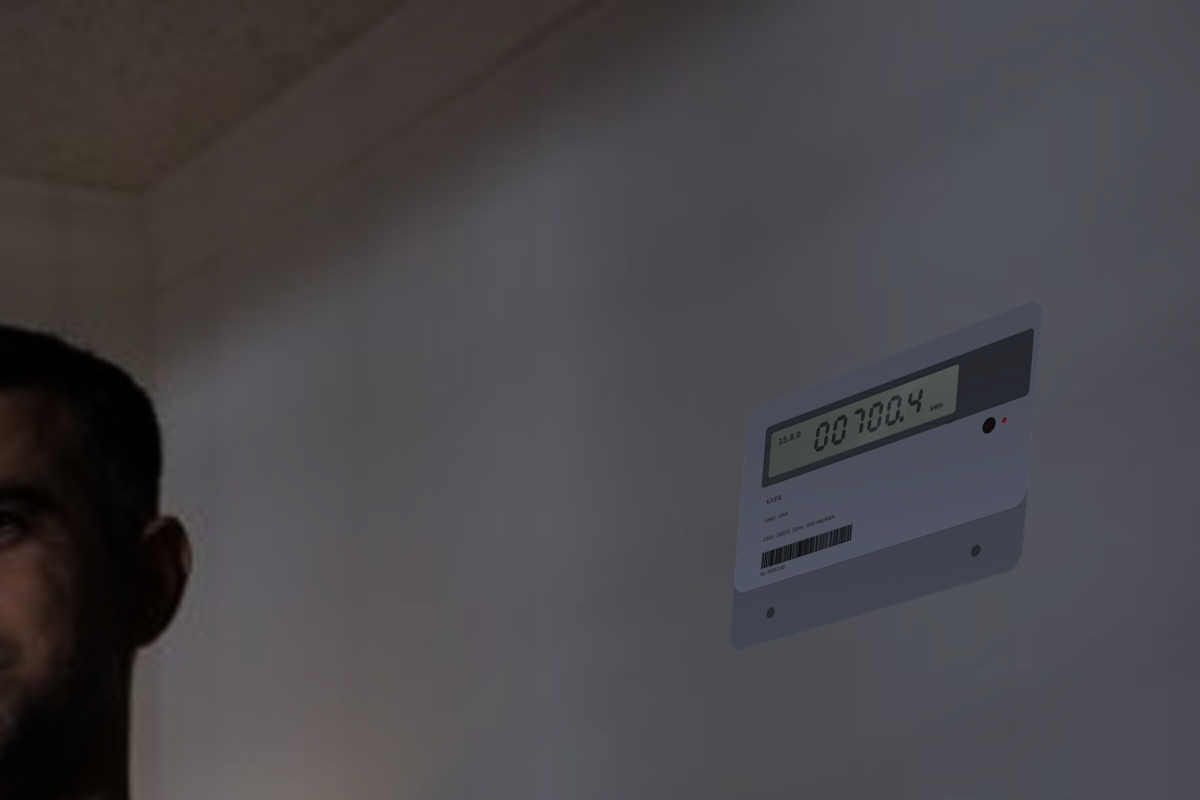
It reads {"value": 700.4, "unit": "kWh"}
